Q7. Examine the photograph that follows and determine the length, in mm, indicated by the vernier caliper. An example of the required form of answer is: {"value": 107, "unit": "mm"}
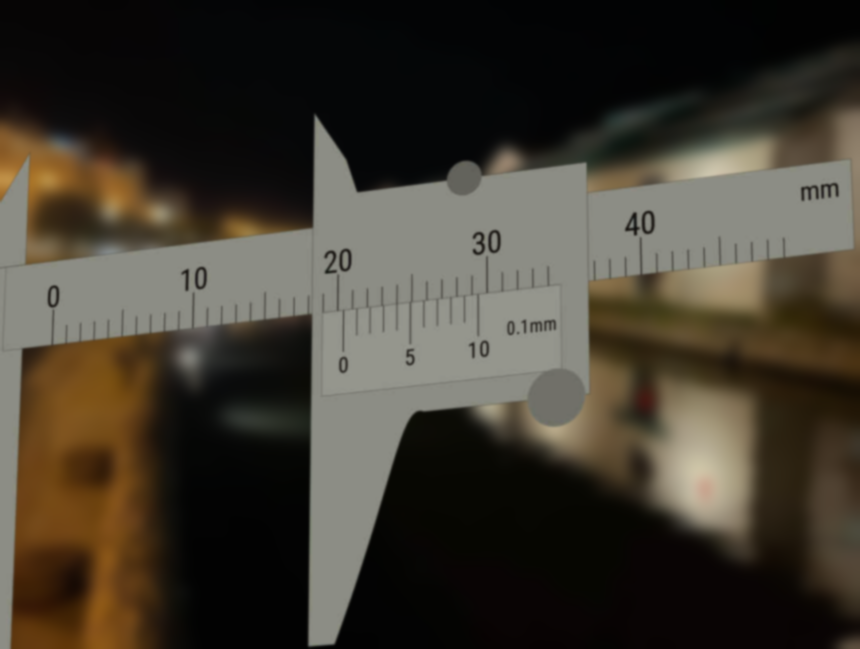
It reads {"value": 20.4, "unit": "mm"}
